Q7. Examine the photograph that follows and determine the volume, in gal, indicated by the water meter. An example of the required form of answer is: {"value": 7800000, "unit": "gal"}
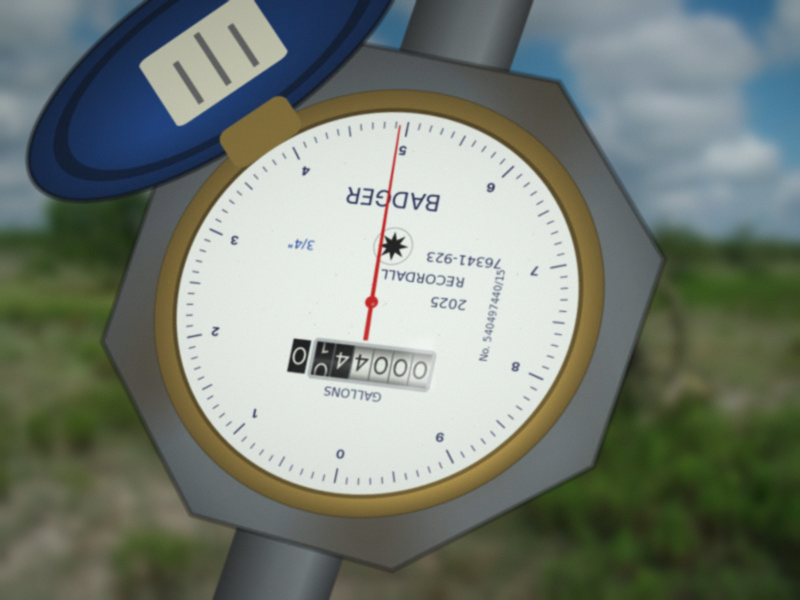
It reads {"value": 4404.9, "unit": "gal"}
